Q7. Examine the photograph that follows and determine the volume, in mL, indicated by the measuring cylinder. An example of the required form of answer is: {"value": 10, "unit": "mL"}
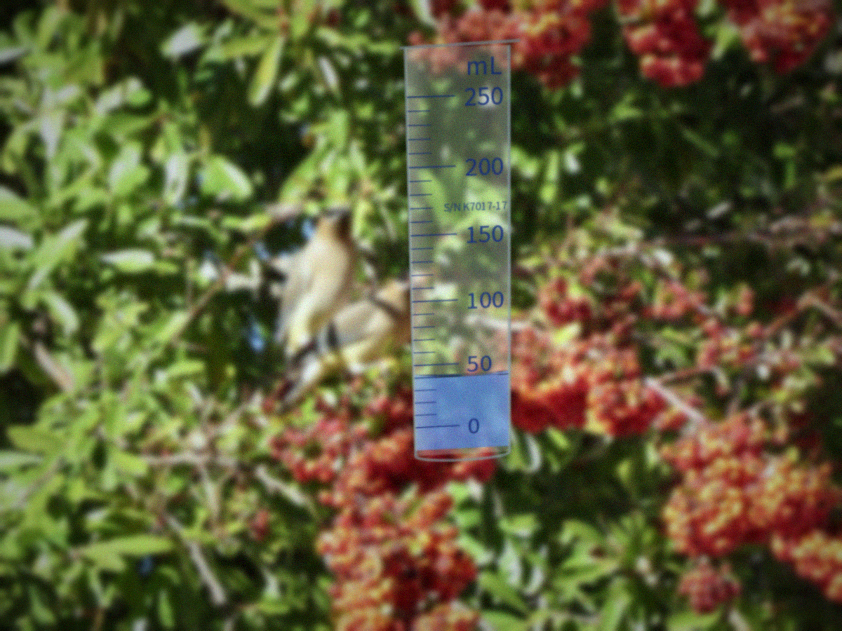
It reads {"value": 40, "unit": "mL"}
